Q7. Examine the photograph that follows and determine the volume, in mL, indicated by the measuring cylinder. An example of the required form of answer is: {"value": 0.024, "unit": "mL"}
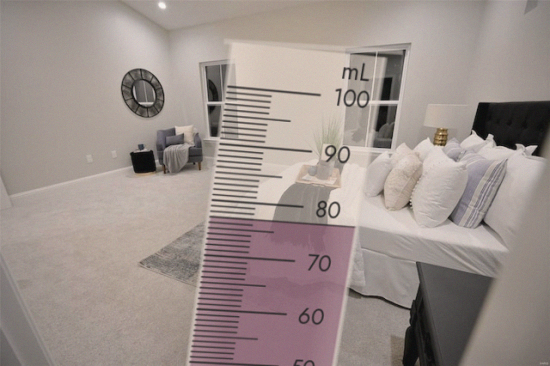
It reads {"value": 77, "unit": "mL"}
